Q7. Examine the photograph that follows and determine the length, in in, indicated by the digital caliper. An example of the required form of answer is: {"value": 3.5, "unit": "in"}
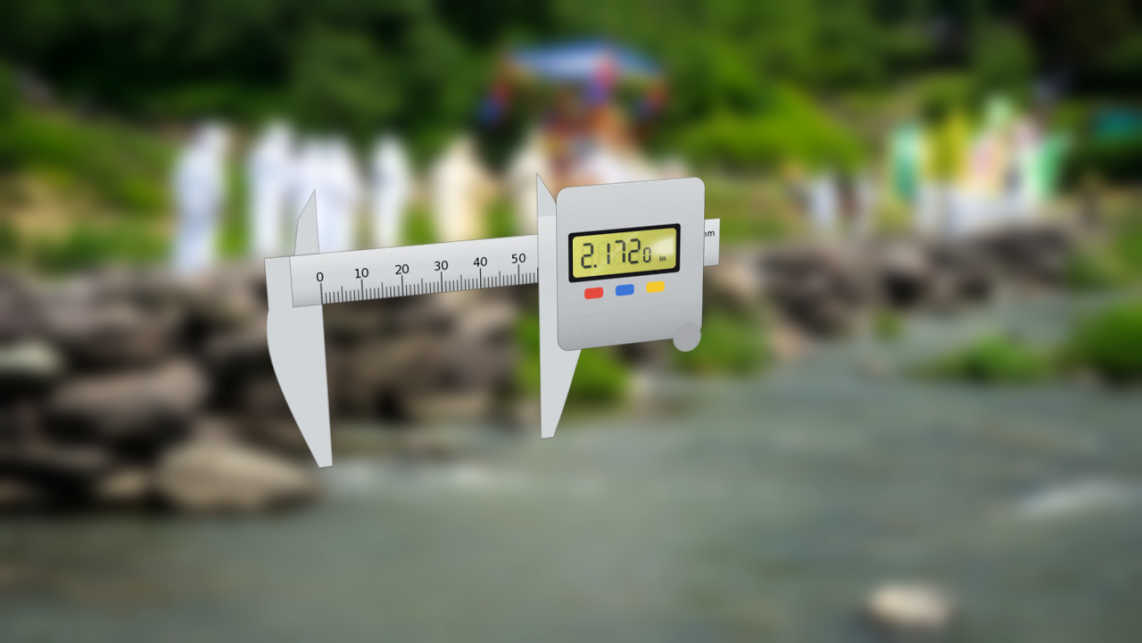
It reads {"value": 2.1720, "unit": "in"}
